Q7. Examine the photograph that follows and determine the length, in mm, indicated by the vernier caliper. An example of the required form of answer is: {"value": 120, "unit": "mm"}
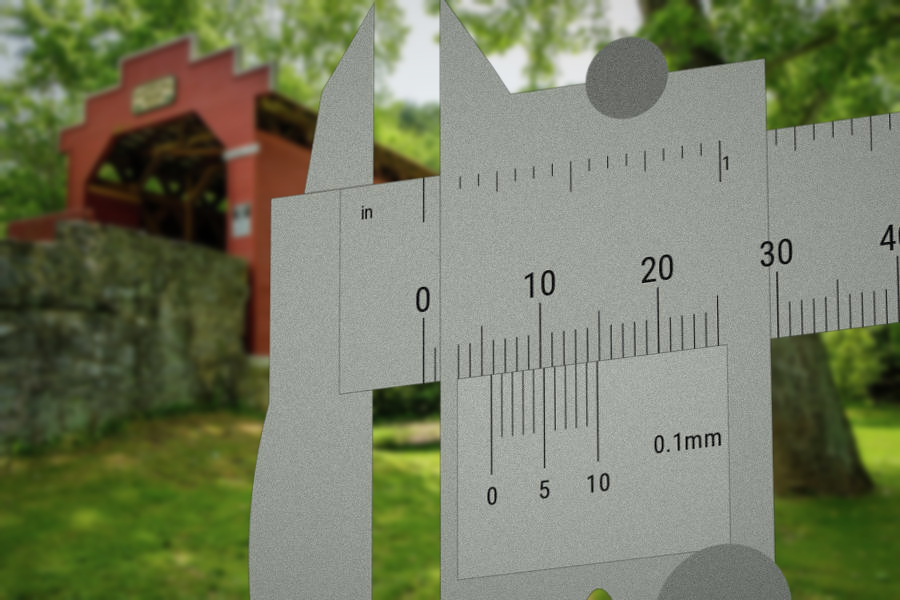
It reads {"value": 5.8, "unit": "mm"}
